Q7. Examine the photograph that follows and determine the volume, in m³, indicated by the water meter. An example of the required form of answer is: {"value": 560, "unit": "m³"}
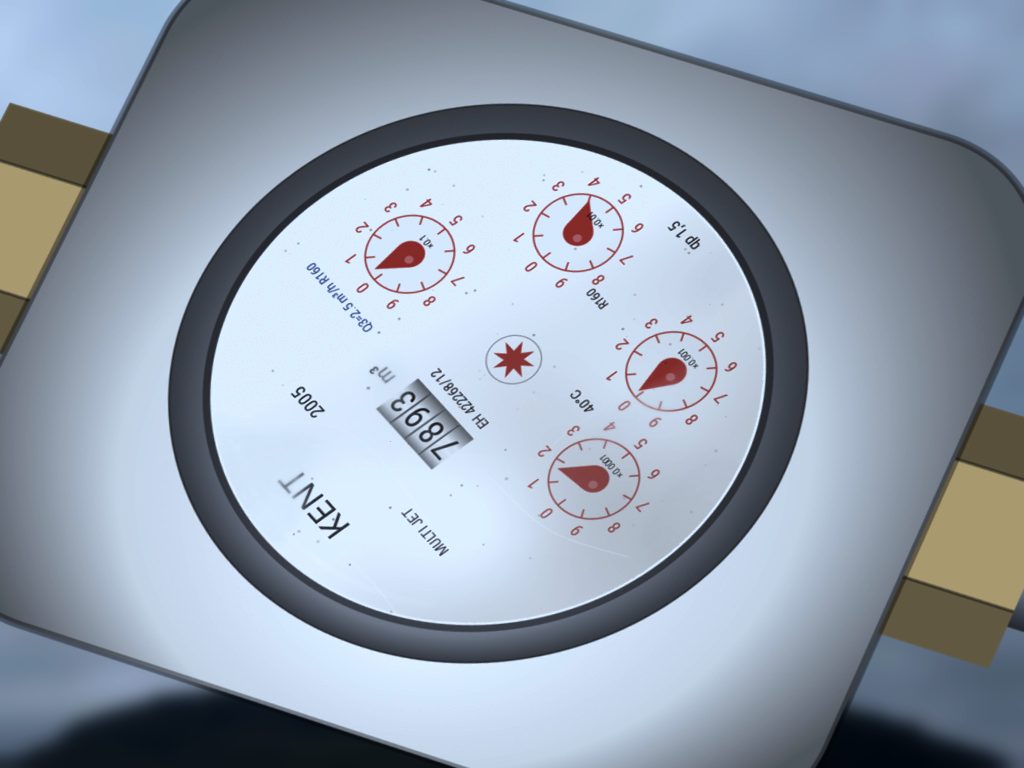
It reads {"value": 7893.0401, "unit": "m³"}
